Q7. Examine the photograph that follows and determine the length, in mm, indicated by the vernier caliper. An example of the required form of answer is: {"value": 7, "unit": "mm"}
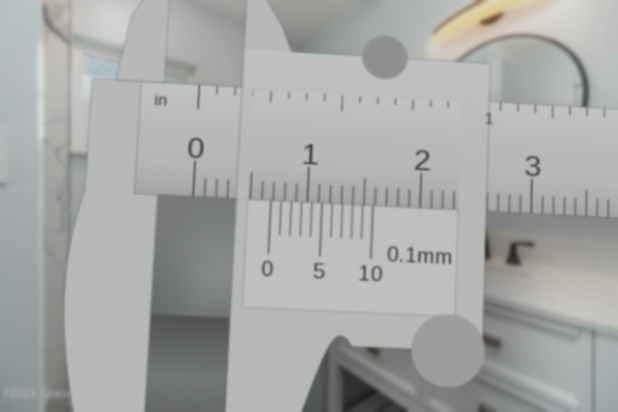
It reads {"value": 6.8, "unit": "mm"}
